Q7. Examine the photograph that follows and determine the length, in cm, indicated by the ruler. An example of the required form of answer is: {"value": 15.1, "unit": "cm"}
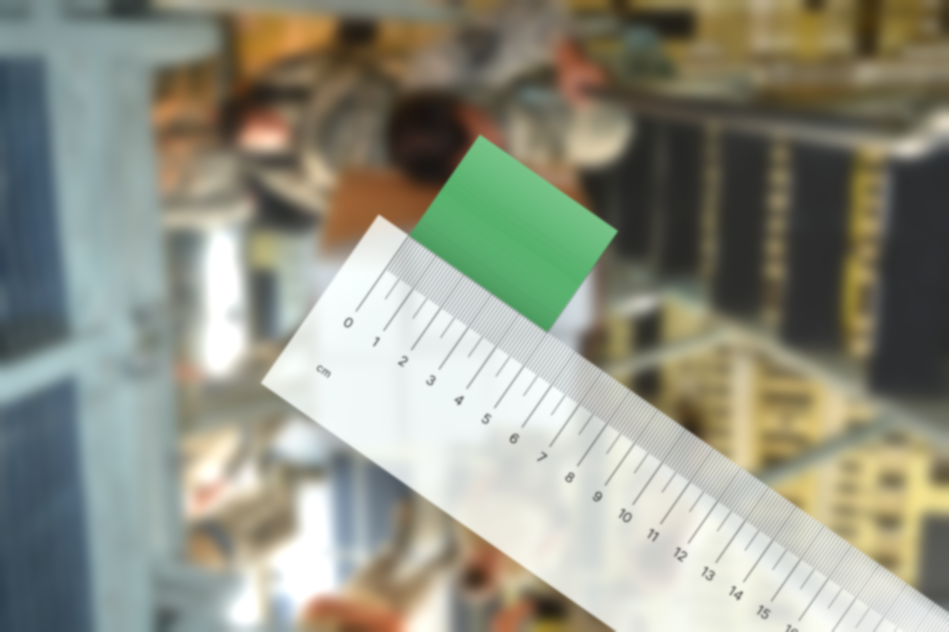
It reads {"value": 5, "unit": "cm"}
